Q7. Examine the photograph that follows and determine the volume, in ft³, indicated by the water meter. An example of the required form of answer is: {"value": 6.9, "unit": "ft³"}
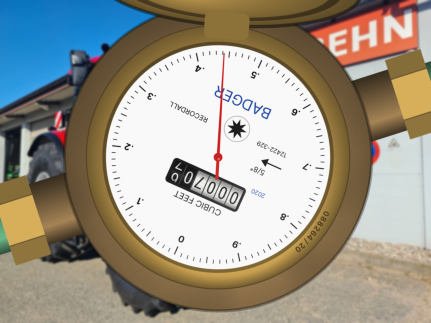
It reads {"value": 706.44, "unit": "ft³"}
